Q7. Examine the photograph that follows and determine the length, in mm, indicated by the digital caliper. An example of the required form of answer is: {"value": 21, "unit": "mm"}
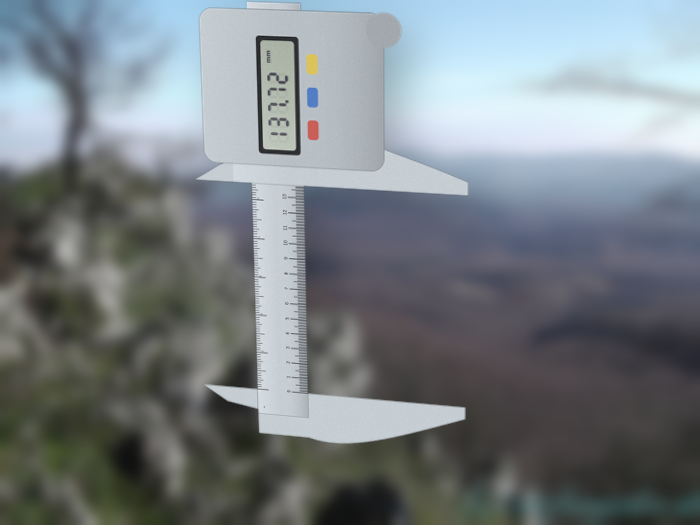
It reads {"value": 137.72, "unit": "mm"}
